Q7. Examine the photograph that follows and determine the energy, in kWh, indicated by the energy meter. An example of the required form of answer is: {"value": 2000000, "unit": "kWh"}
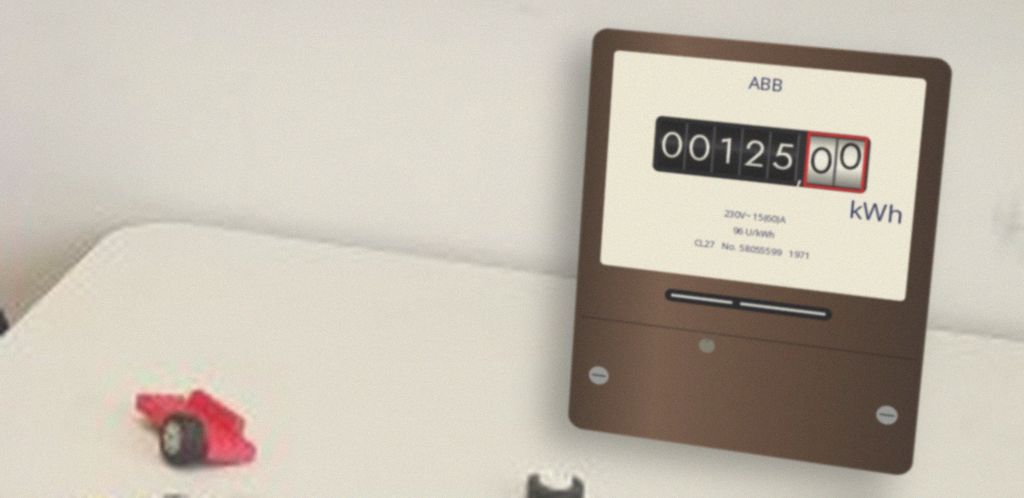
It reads {"value": 125.00, "unit": "kWh"}
